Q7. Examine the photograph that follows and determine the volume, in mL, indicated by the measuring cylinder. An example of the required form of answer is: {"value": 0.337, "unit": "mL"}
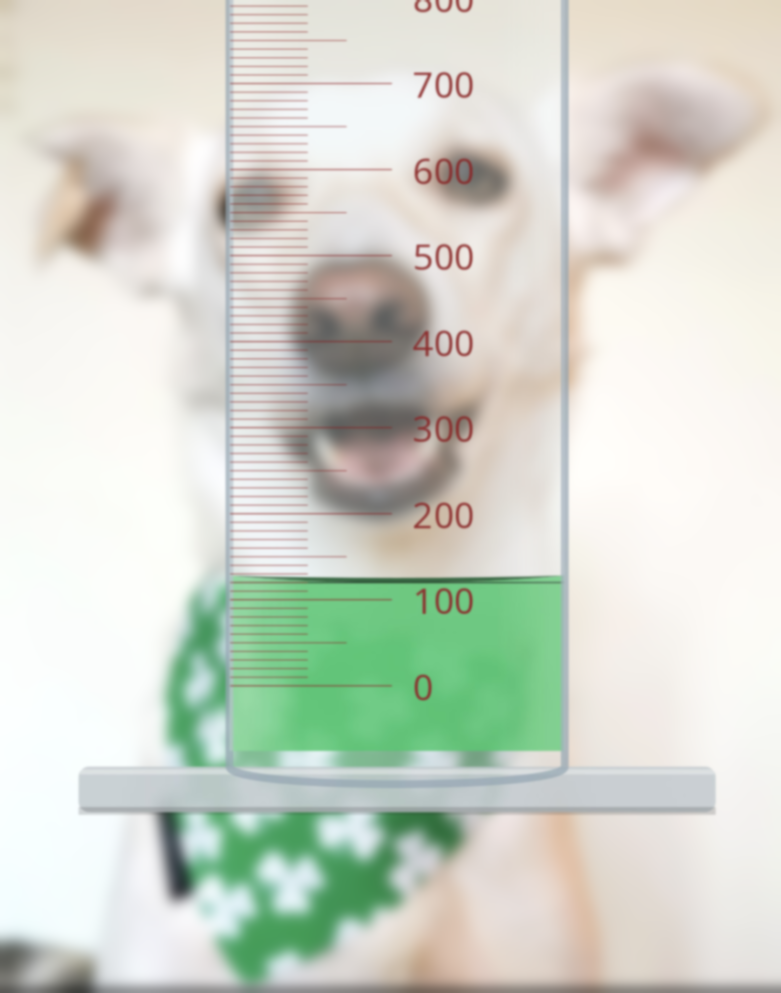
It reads {"value": 120, "unit": "mL"}
